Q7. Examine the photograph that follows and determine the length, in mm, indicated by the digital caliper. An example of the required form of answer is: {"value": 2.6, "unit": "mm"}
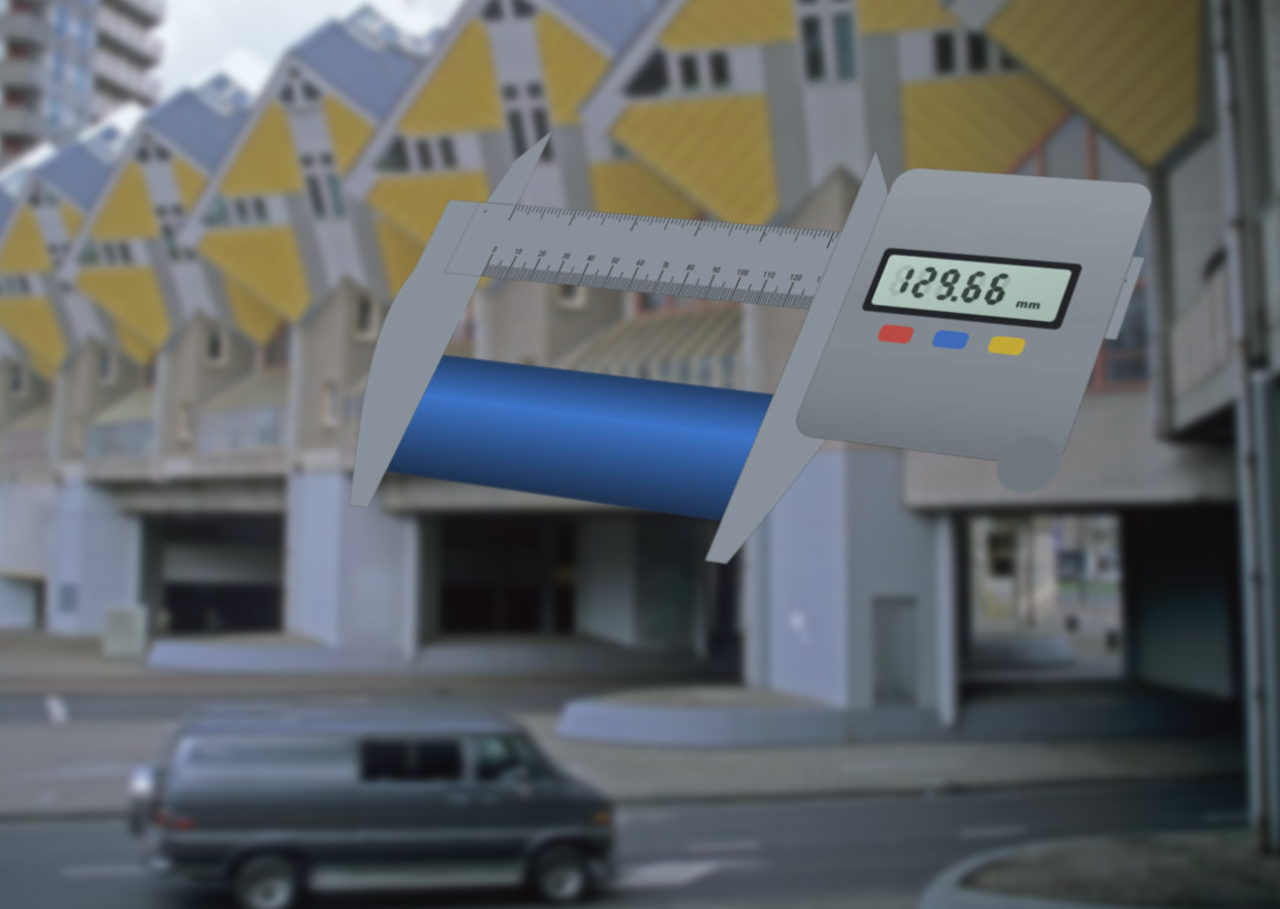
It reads {"value": 129.66, "unit": "mm"}
